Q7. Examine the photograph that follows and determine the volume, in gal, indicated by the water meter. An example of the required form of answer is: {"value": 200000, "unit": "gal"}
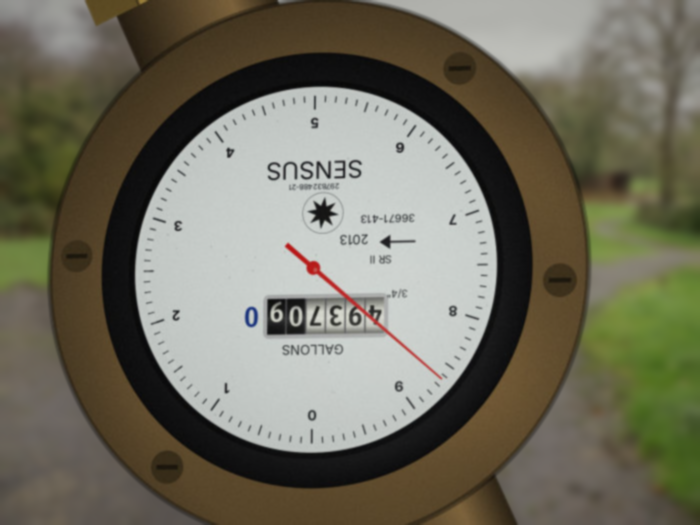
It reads {"value": 4937088.6, "unit": "gal"}
